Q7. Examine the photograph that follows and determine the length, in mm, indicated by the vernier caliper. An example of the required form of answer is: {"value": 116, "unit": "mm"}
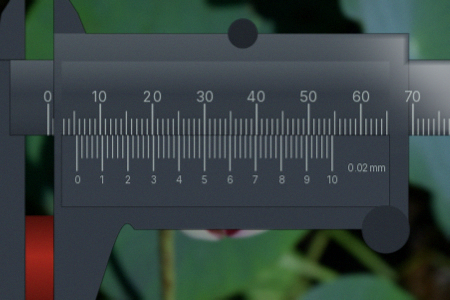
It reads {"value": 5.5, "unit": "mm"}
